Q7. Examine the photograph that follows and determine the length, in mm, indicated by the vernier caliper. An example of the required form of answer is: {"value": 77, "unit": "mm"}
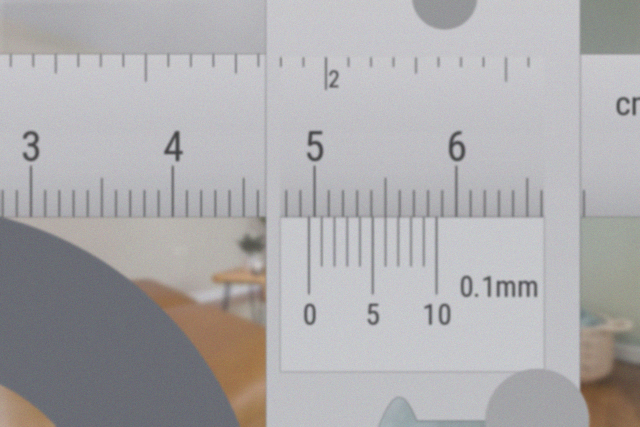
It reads {"value": 49.6, "unit": "mm"}
